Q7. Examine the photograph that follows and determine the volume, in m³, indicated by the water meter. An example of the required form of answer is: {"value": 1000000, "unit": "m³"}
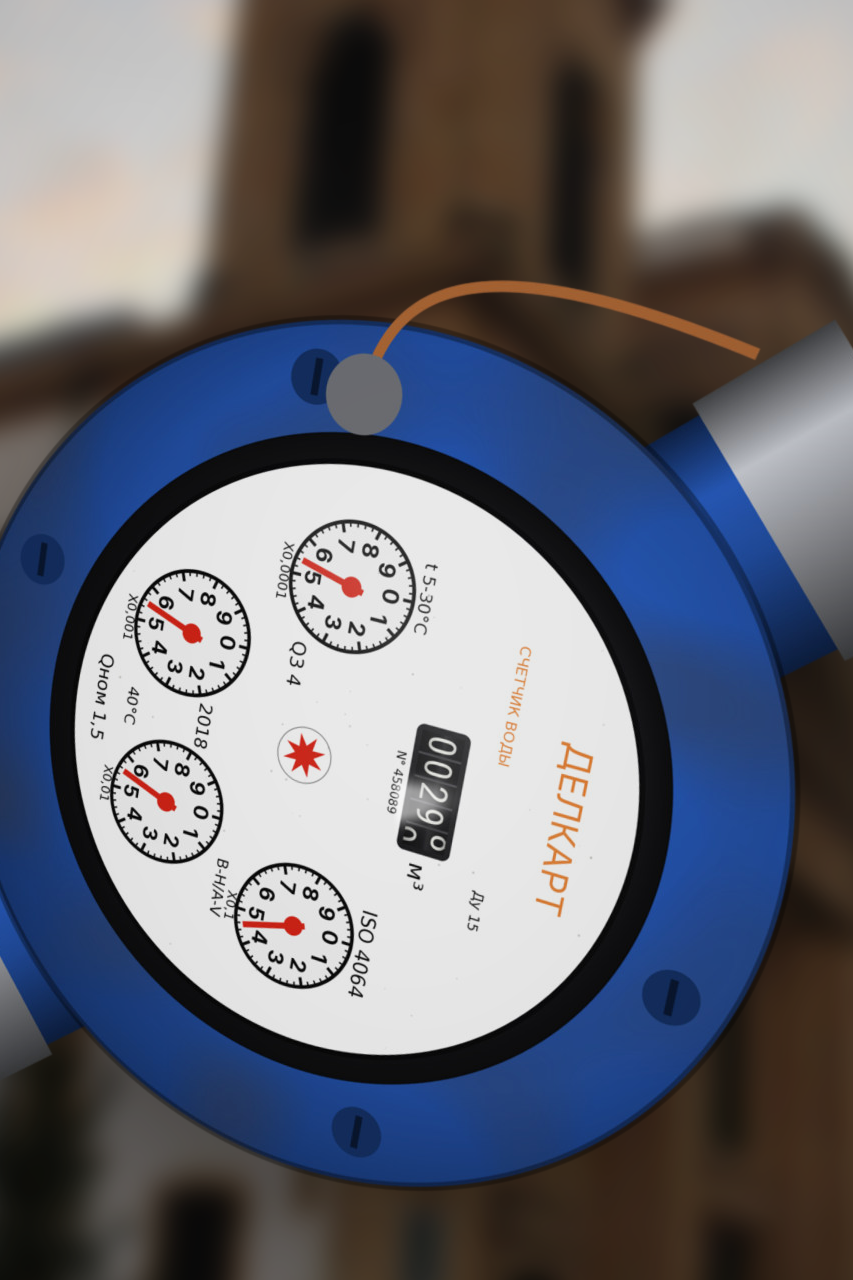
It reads {"value": 298.4555, "unit": "m³"}
